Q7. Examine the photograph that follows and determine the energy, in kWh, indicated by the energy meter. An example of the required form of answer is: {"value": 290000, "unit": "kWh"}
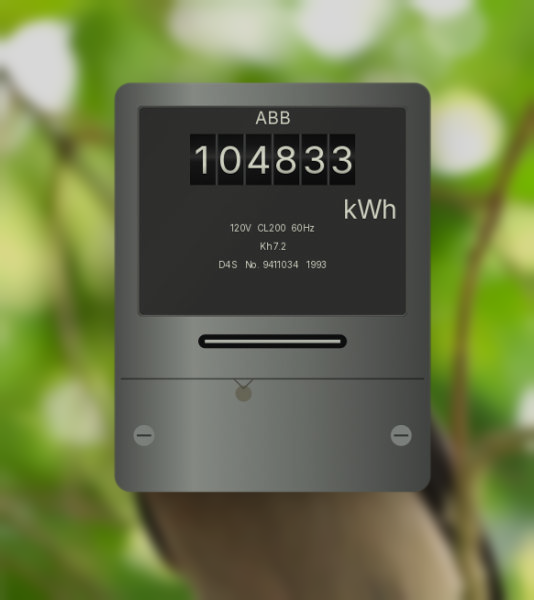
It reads {"value": 104833, "unit": "kWh"}
